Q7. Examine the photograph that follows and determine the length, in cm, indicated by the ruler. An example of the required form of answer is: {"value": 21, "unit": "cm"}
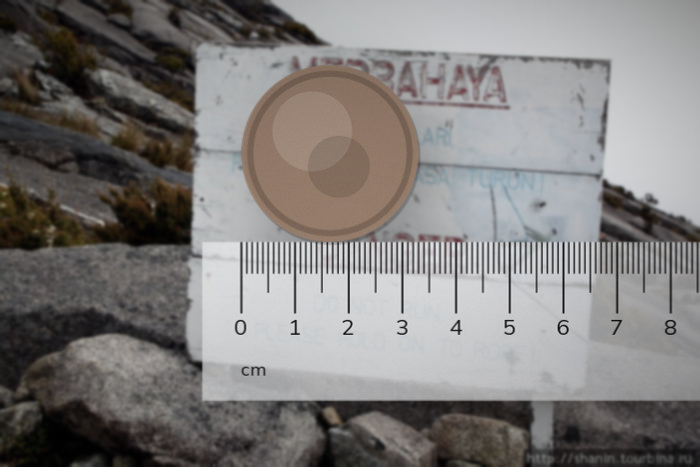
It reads {"value": 3.3, "unit": "cm"}
